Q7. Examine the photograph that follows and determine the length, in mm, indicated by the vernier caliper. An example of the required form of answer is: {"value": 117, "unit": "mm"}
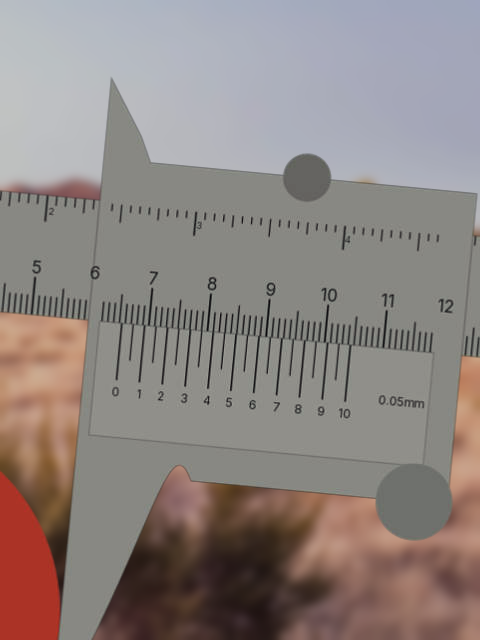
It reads {"value": 65.4, "unit": "mm"}
